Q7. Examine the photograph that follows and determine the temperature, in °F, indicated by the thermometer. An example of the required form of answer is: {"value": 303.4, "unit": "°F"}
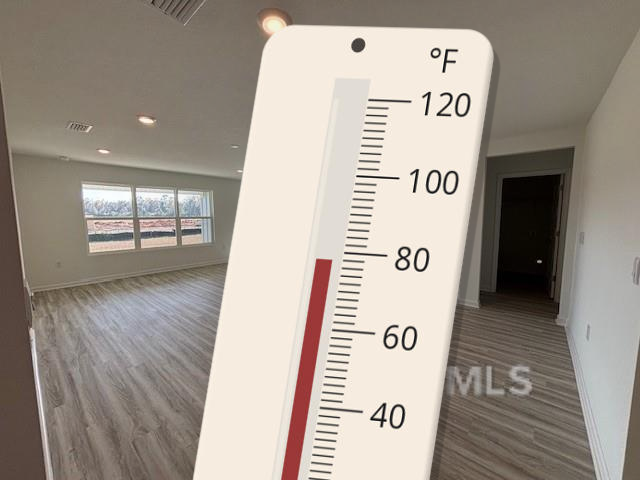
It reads {"value": 78, "unit": "°F"}
